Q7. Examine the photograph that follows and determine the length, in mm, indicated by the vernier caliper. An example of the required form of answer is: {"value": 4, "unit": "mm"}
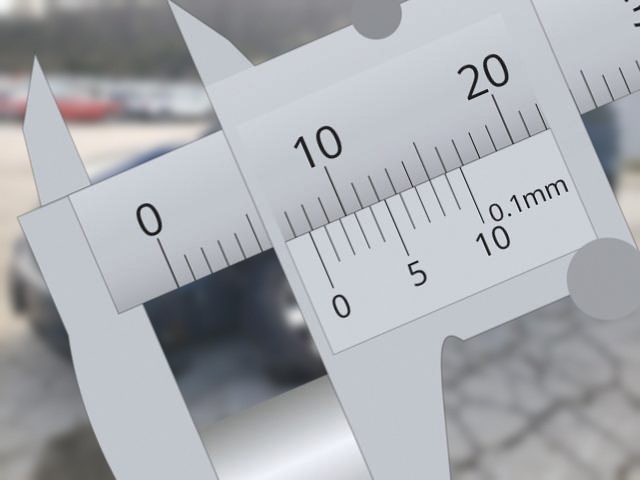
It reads {"value": 7.8, "unit": "mm"}
